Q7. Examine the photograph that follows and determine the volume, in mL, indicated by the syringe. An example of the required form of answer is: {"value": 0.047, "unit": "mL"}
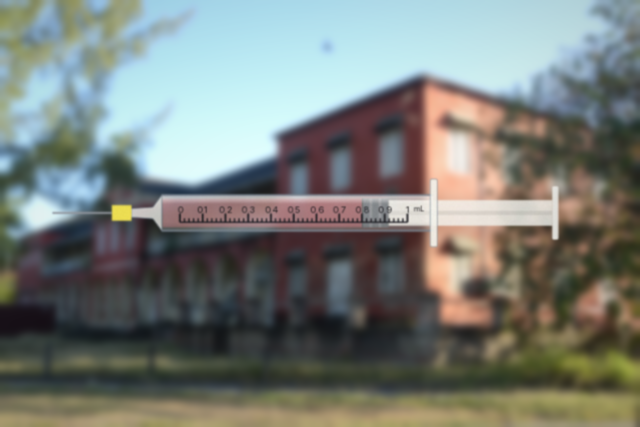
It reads {"value": 0.8, "unit": "mL"}
